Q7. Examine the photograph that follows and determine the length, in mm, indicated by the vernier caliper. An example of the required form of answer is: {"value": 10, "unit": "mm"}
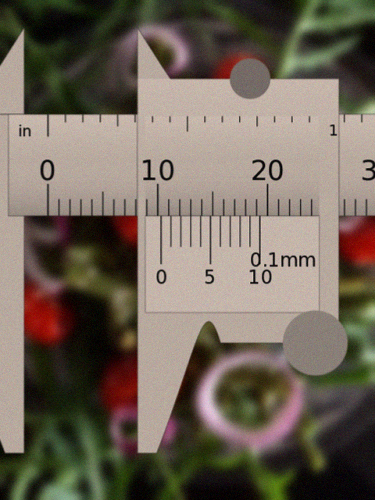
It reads {"value": 10.3, "unit": "mm"}
